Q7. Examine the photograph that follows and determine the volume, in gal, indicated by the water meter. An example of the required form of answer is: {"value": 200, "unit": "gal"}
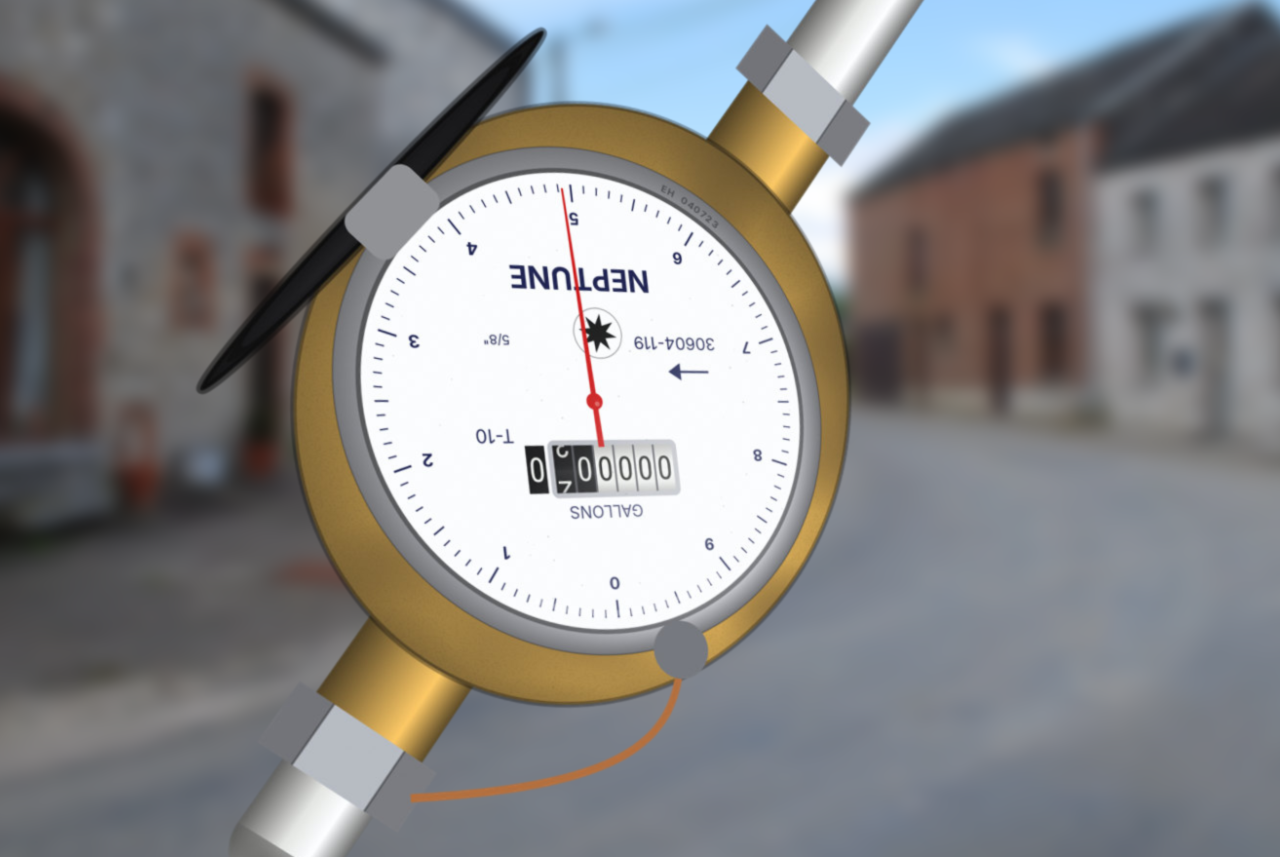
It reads {"value": 24.9, "unit": "gal"}
